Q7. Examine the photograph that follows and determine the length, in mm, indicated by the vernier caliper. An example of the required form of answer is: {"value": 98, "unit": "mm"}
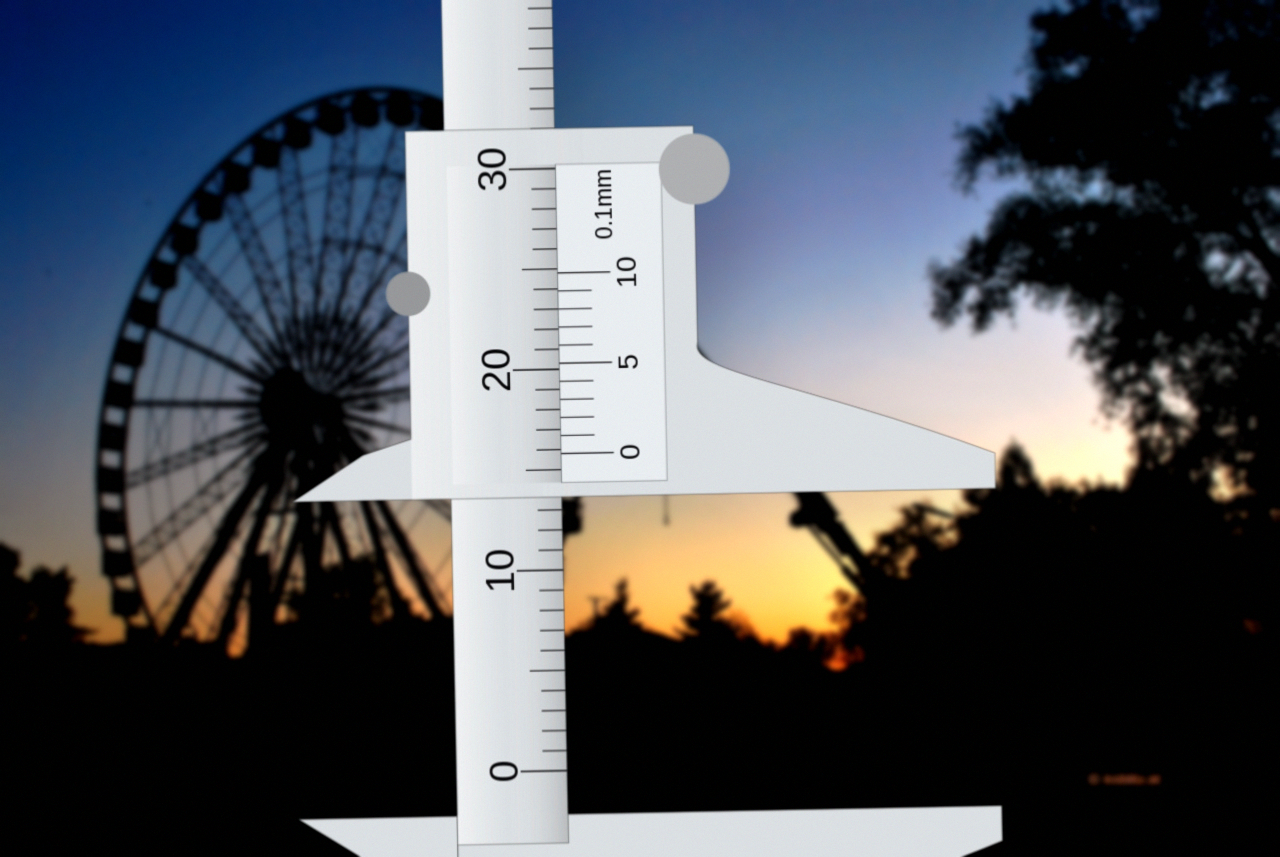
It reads {"value": 15.8, "unit": "mm"}
